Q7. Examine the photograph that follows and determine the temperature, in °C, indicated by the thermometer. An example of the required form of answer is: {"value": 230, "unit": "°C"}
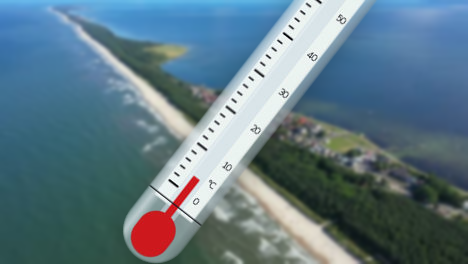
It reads {"value": 4, "unit": "°C"}
